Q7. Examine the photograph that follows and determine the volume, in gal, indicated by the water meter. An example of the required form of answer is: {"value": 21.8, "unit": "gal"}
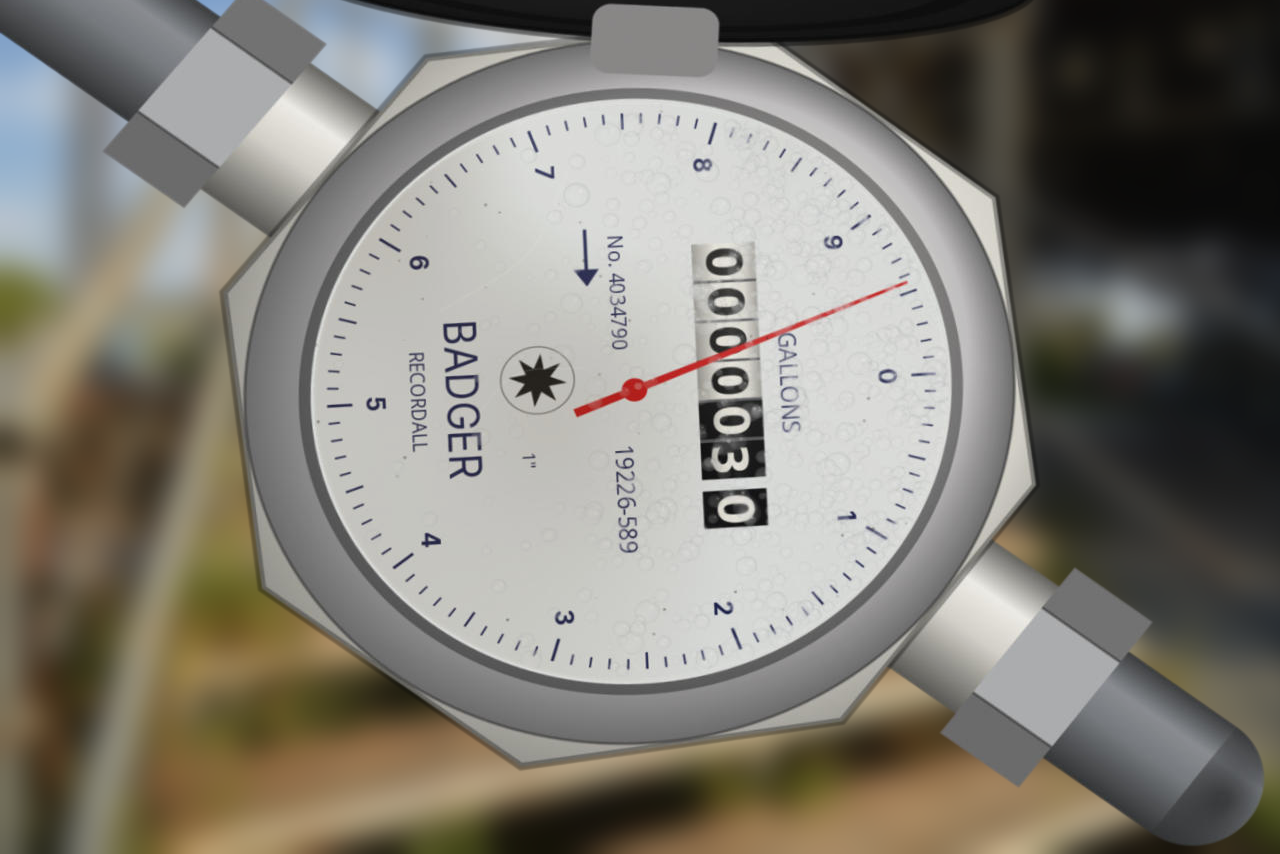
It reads {"value": 29.4, "unit": "gal"}
